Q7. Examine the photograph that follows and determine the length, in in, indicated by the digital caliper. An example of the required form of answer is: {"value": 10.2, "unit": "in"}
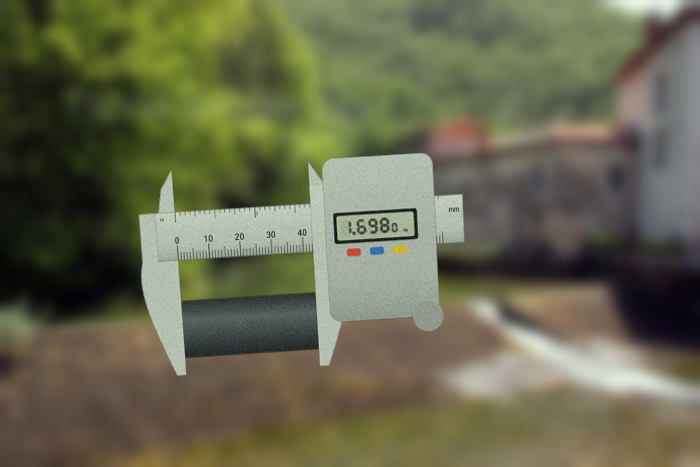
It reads {"value": 1.6980, "unit": "in"}
